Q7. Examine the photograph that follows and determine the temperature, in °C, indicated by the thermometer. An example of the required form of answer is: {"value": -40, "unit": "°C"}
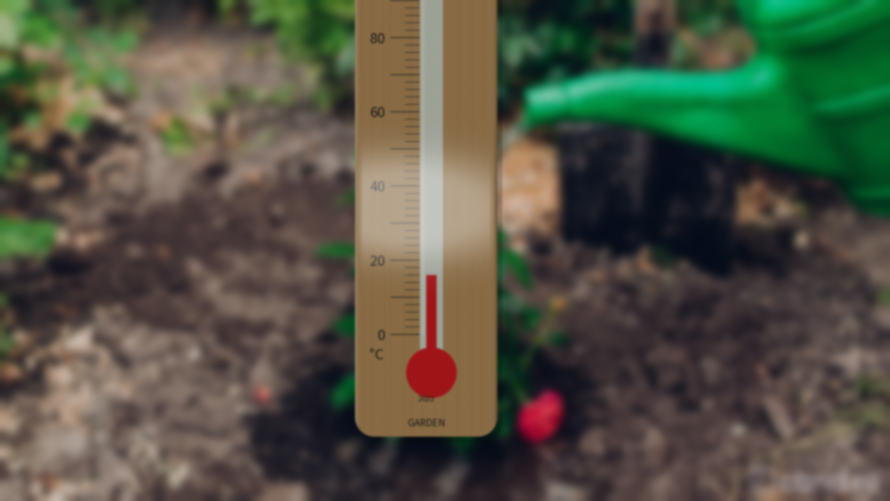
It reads {"value": 16, "unit": "°C"}
